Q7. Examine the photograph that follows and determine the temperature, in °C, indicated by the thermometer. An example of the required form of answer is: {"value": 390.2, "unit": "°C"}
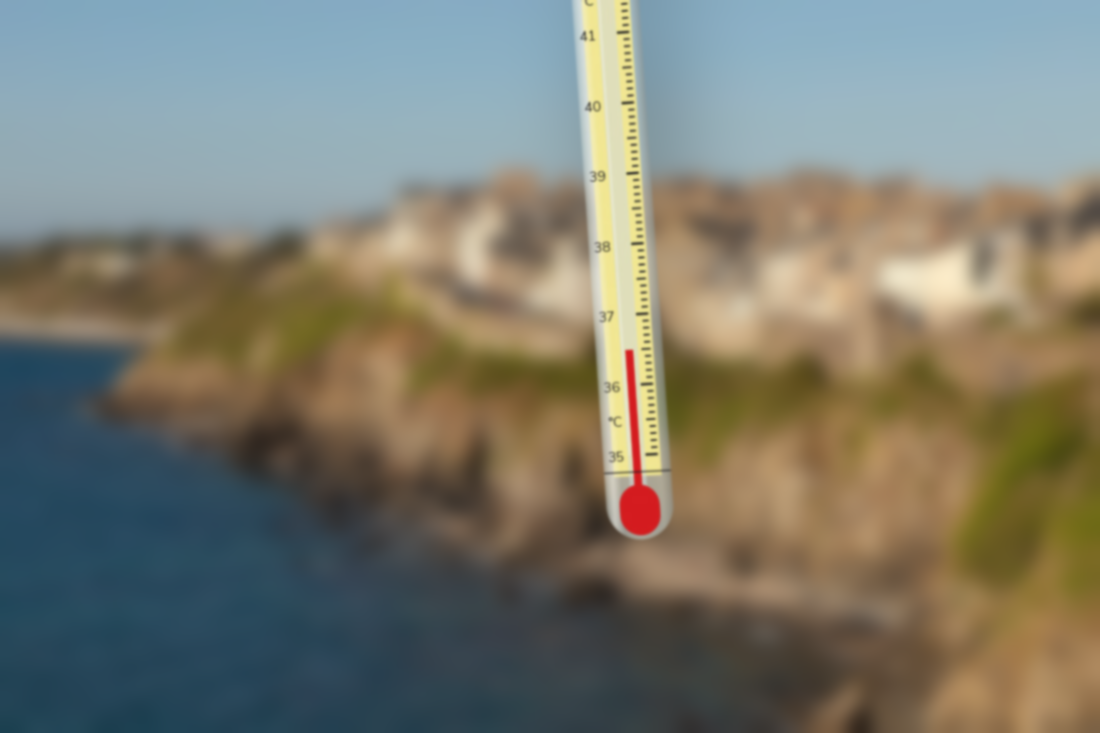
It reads {"value": 36.5, "unit": "°C"}
